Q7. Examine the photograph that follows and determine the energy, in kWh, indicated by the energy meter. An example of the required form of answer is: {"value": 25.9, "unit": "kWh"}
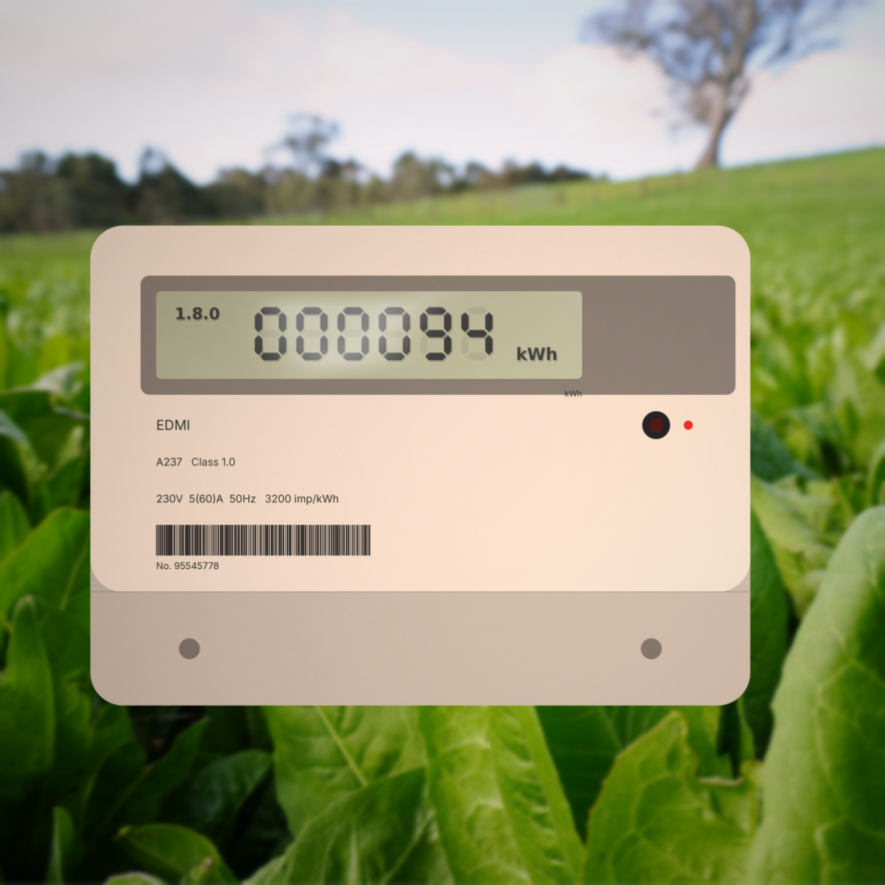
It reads {"value": 94, "unit": "kWh"}
